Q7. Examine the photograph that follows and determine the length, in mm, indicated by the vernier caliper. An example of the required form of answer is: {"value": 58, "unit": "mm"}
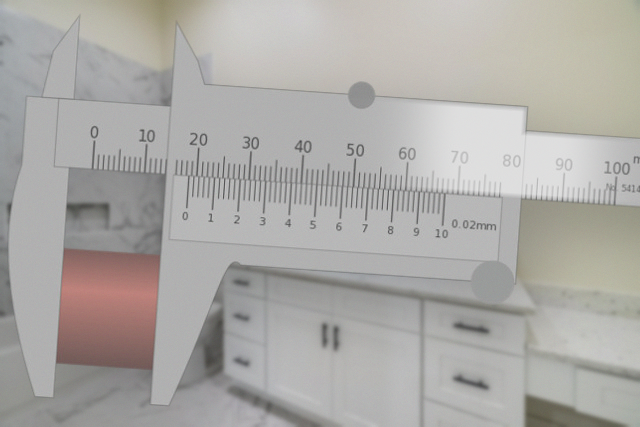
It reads {"value": 18.5, "unit": "mm"}
